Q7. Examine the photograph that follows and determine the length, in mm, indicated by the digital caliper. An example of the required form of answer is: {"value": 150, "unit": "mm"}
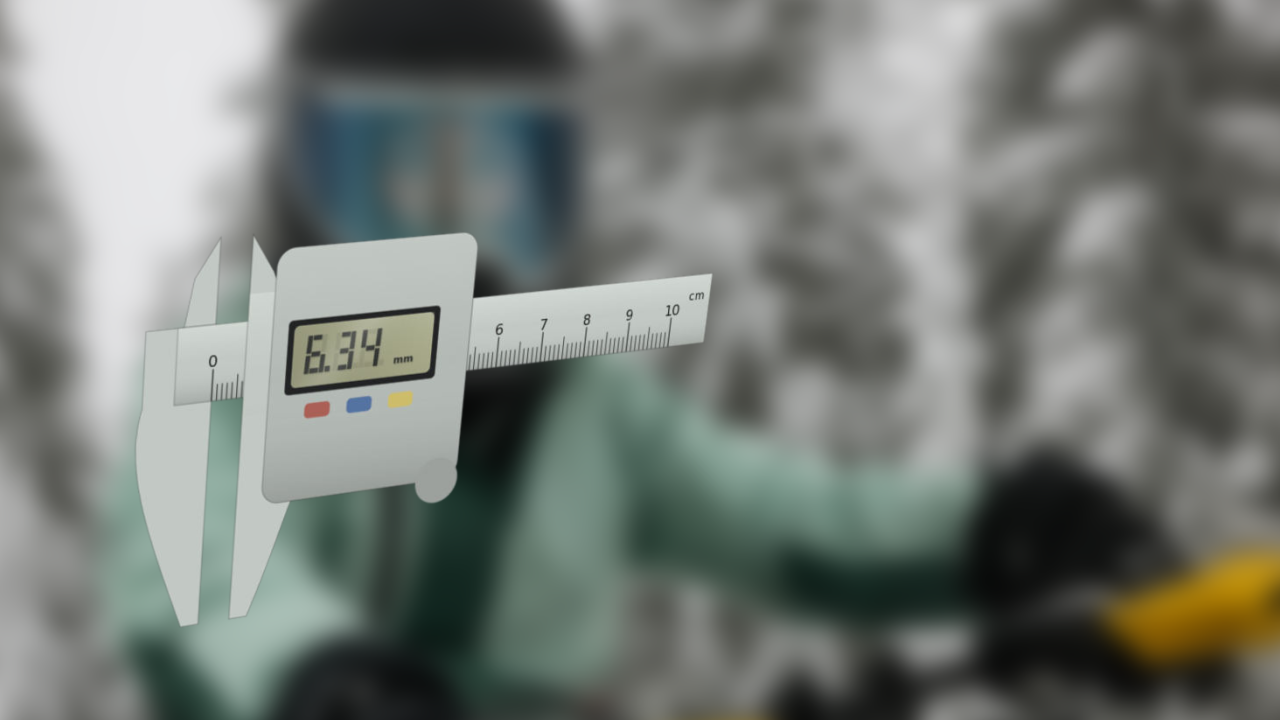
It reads {"value": 6.34, "unit": "mm"}
